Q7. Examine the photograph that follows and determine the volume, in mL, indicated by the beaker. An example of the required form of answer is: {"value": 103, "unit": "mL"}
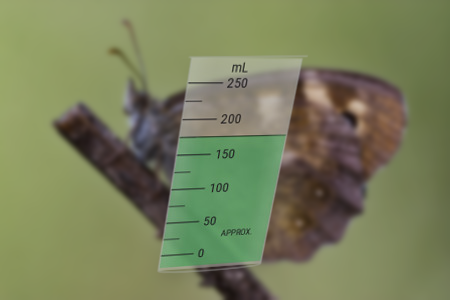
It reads {"value": 175, "unit": "mL"}
